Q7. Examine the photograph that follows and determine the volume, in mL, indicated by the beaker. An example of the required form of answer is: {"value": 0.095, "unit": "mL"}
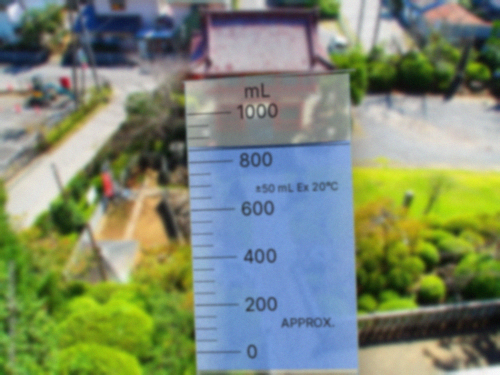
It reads {"value": 850, "unit": "mL"}
